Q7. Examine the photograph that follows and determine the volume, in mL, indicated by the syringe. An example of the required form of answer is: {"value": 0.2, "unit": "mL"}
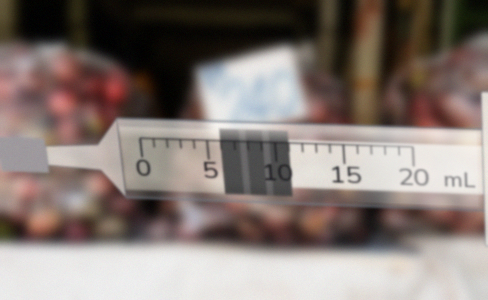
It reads {"value": 6, "unit": "mL"}
